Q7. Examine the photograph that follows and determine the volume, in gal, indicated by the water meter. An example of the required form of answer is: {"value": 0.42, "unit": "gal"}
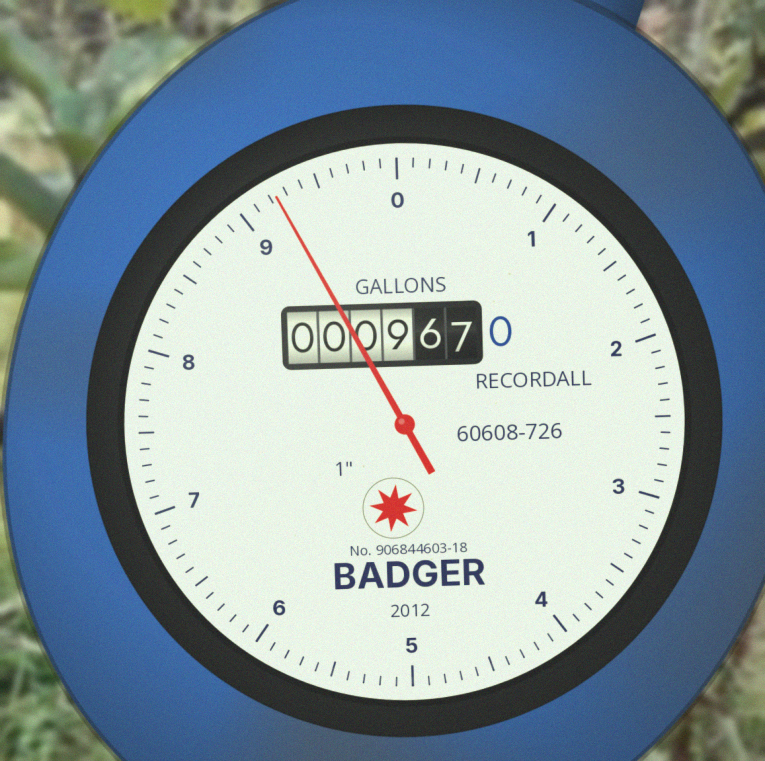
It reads {"value": 9669.2, "unit": "gal"}
